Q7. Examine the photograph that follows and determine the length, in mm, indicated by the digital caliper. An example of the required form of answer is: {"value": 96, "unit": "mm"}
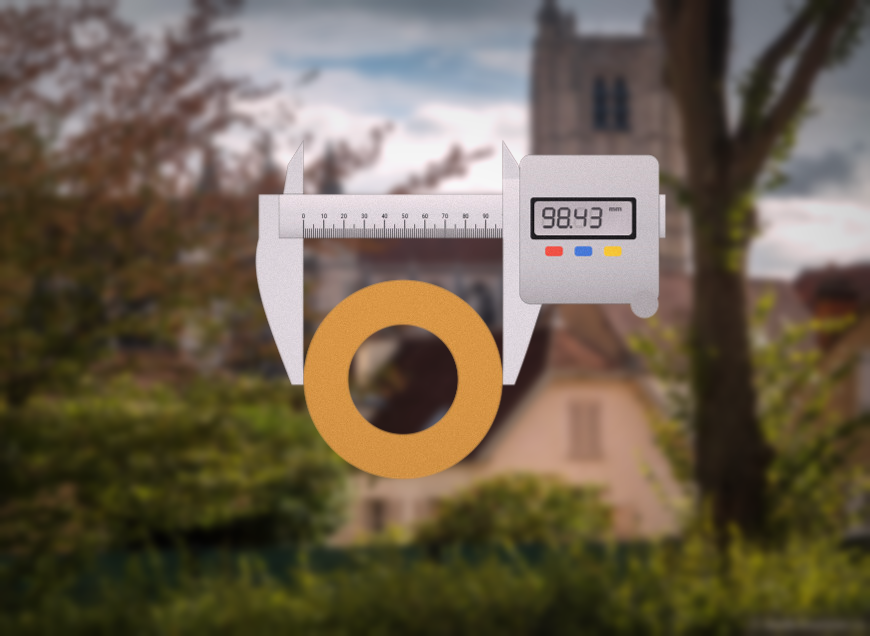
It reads {"value": 98.43, "unit": "mm"}
